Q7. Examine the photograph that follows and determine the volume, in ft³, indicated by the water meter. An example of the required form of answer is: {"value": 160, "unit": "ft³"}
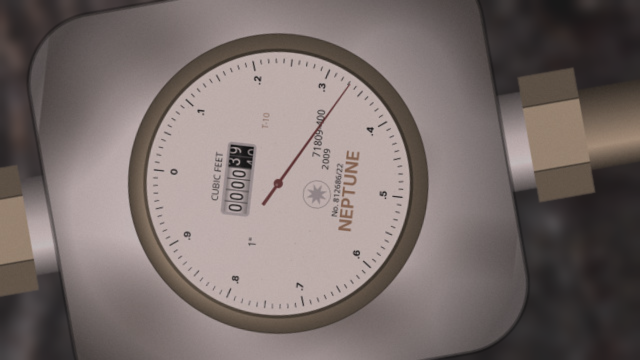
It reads {"value": 39.33, "unit": "ft³"}
